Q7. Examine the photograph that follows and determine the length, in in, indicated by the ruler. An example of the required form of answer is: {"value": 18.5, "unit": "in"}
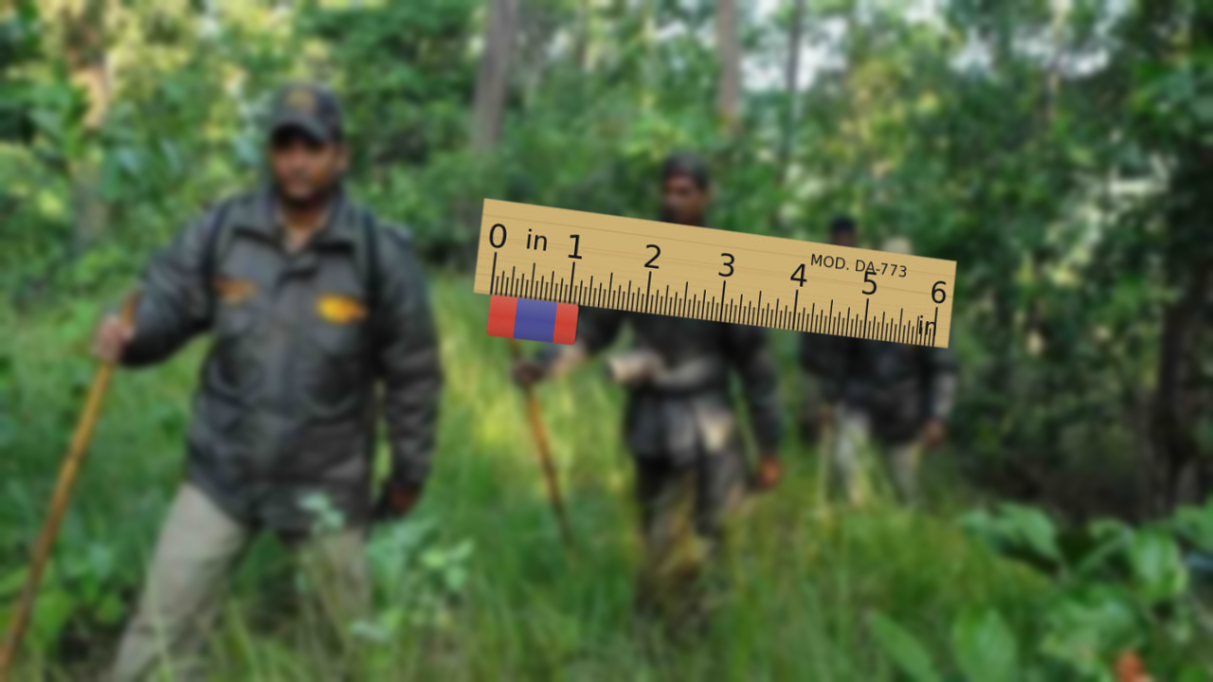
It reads {"value": 1.125, "unit": "in"}
